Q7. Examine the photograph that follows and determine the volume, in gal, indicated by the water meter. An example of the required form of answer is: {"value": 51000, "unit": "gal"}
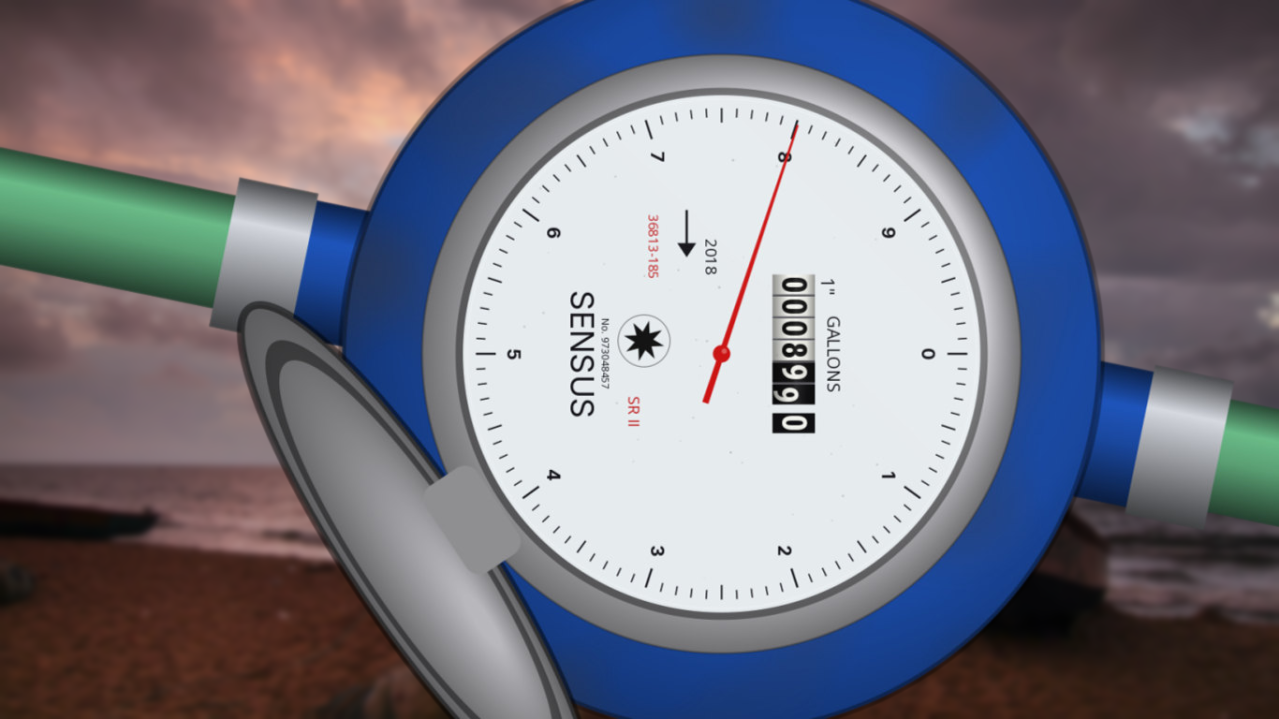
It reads {"value": 8988.0, "unit": "gal"}
